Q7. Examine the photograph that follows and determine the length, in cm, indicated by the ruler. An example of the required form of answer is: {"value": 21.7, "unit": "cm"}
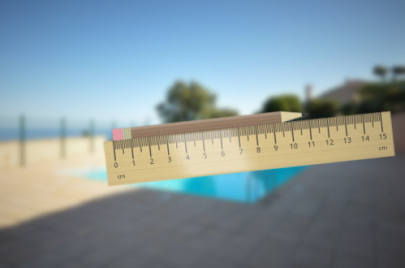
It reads {"value": 11, "unit": "cm"}
